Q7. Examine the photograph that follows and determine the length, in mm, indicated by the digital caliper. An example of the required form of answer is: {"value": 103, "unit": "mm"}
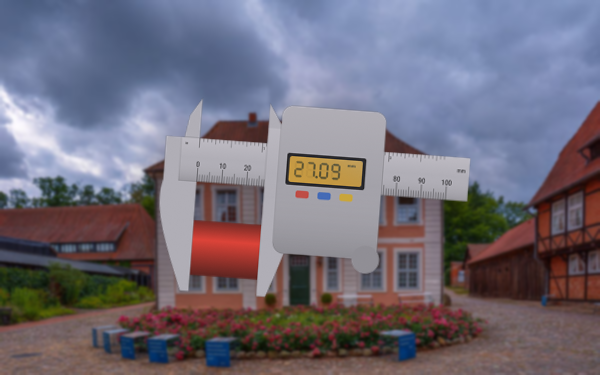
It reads {"value": 27.09, "unit": "mm"}
